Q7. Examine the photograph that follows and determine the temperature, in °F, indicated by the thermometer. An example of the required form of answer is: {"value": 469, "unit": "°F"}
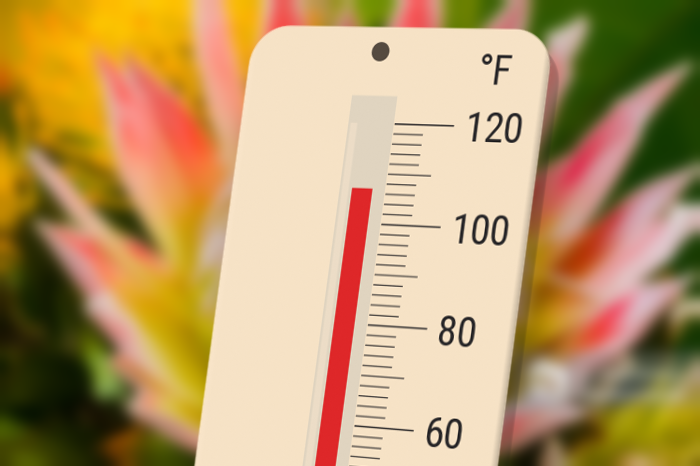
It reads {"value": 107, "unit": "°F"}
